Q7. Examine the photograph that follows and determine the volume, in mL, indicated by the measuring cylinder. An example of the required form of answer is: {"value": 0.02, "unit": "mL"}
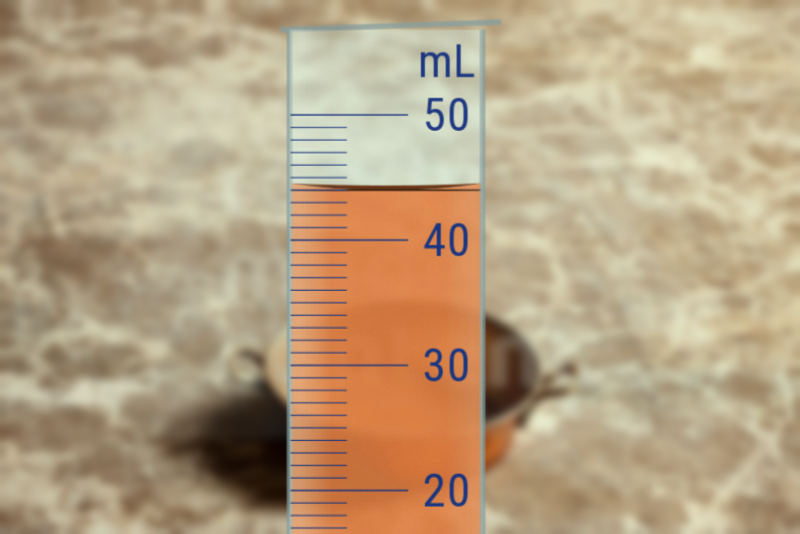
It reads {"value": 44, "unit": "mL"}
